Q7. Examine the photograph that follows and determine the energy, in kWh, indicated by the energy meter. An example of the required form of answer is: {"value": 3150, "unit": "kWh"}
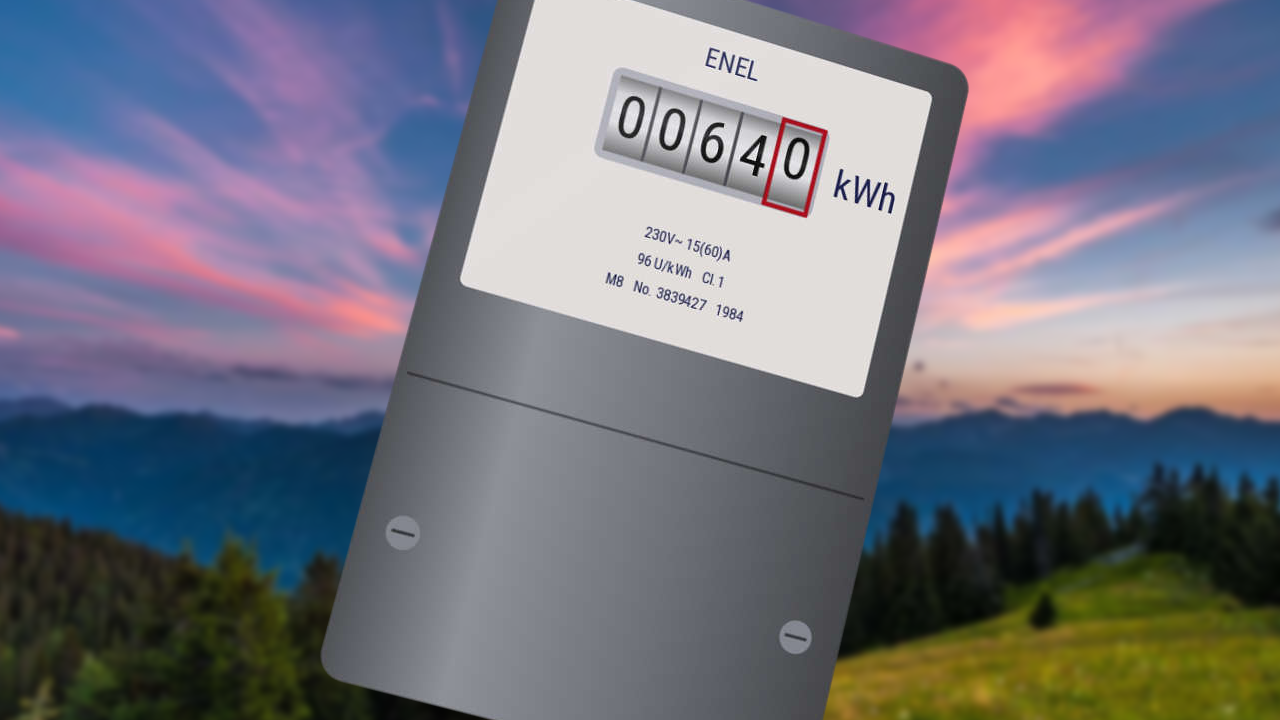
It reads {"value": 64.0, "unit": "kWh"}
